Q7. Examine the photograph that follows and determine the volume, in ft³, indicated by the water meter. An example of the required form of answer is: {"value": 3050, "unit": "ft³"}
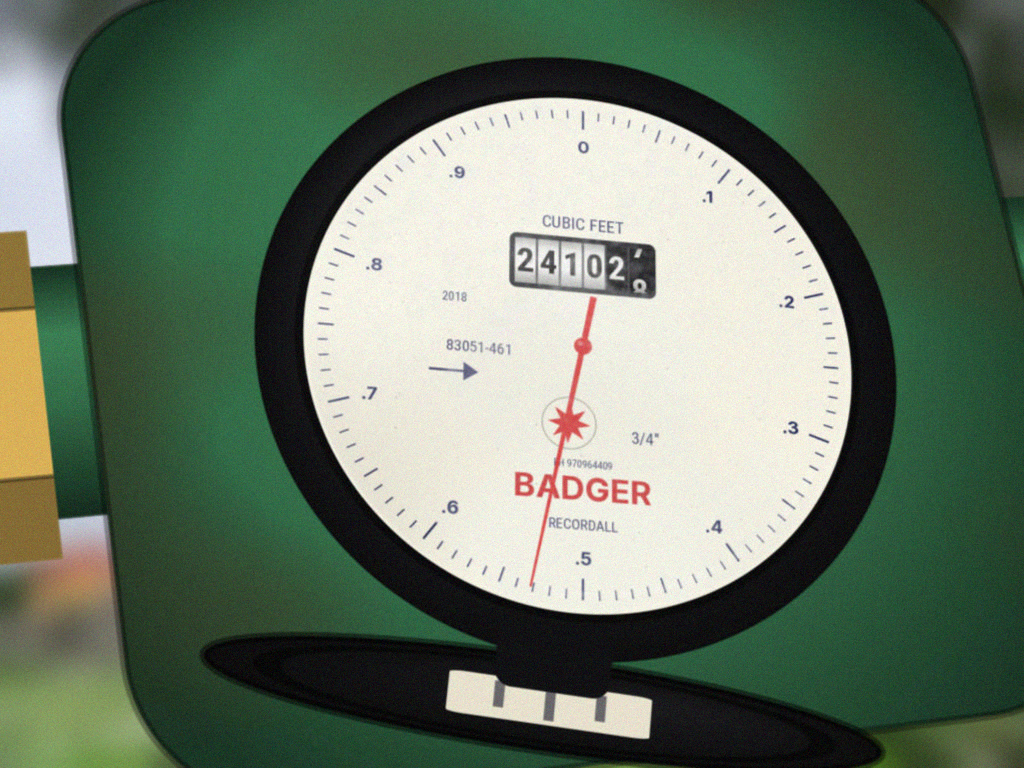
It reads {"value": 241027.53, "unit": "ft³"}
